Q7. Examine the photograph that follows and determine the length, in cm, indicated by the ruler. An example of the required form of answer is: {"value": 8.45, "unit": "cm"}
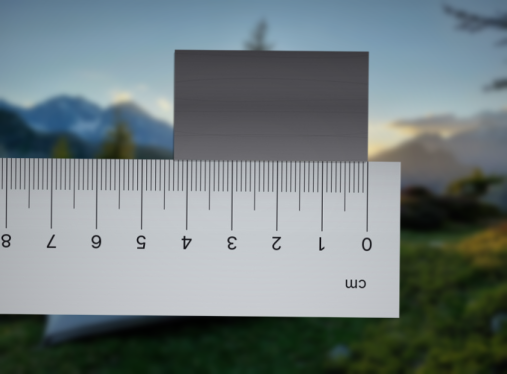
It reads {"value": 4.3, "unit": "cm"}
